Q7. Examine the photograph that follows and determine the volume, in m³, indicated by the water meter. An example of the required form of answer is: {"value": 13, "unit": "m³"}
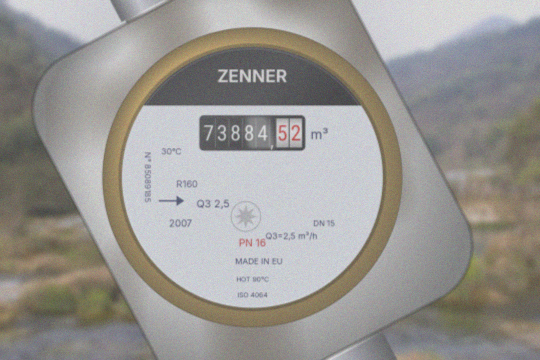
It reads {"value": 73884.52, "unit": "m³"}
